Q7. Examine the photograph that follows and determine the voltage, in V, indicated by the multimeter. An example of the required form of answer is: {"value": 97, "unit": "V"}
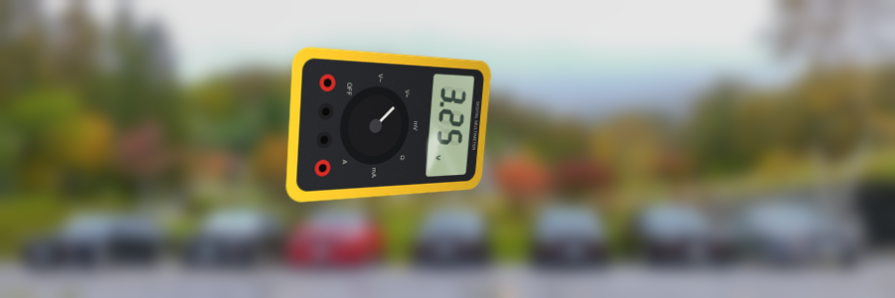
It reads {"value": 3.25, "unit": "V"}
